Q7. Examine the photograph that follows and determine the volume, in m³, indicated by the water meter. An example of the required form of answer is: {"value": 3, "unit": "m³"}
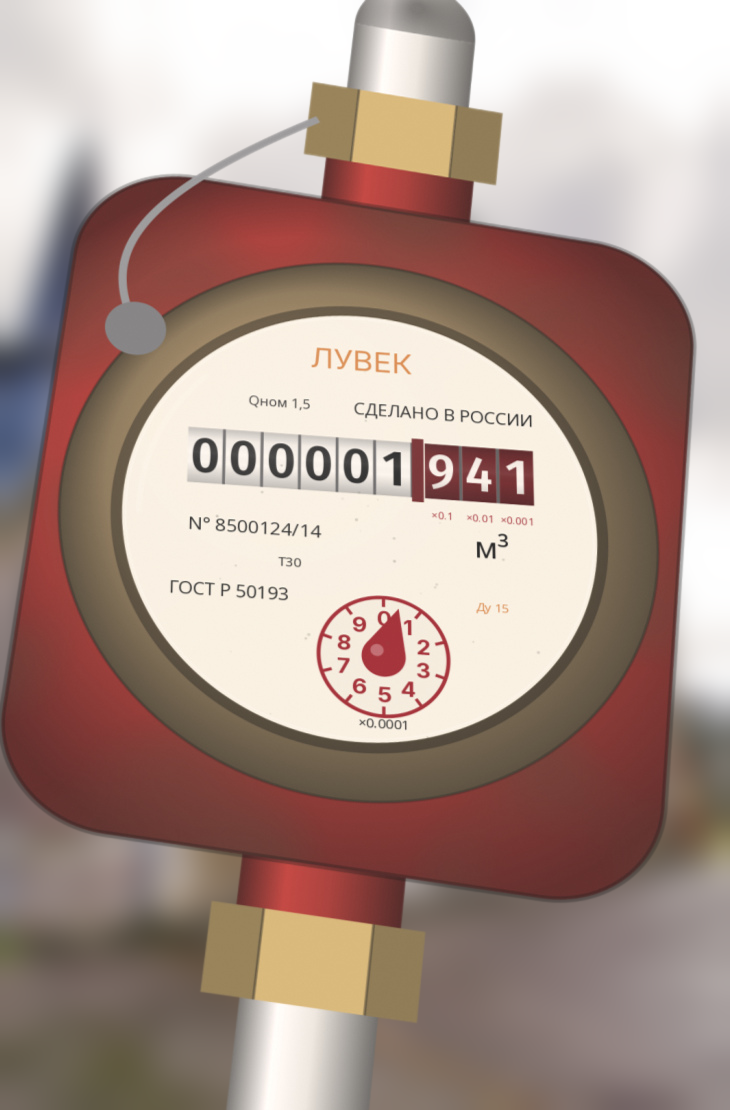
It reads {"value": 1.9410, "unit": "m³"}
